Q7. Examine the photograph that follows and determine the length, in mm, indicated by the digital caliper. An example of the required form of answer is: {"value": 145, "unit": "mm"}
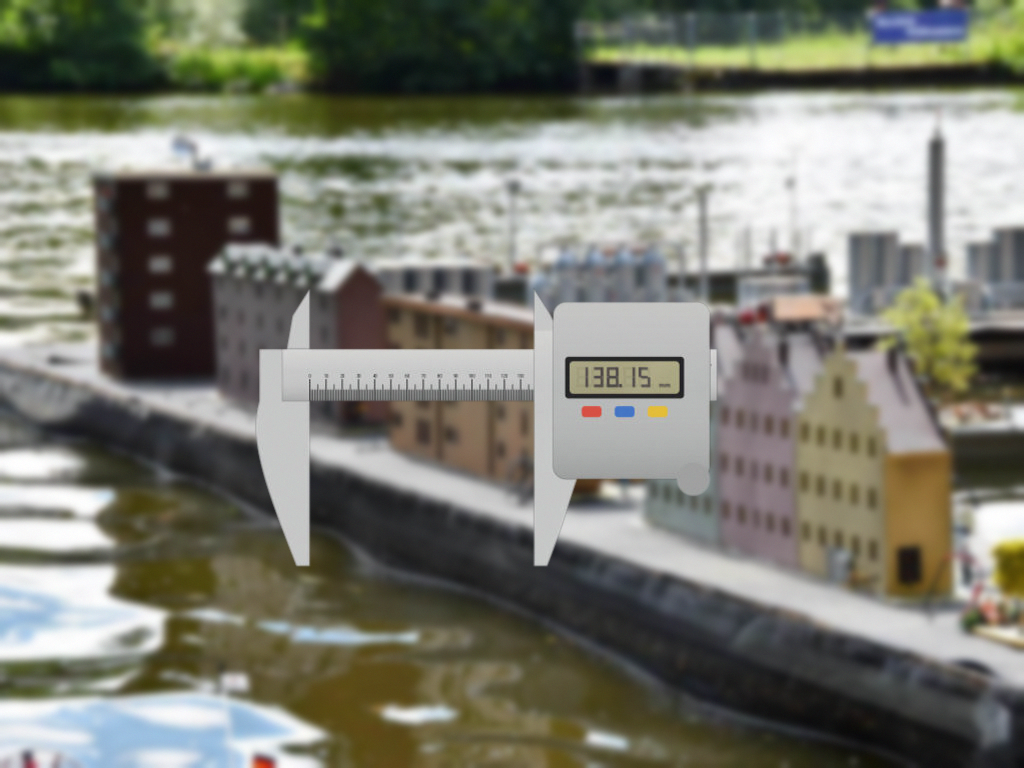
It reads {"value": 138.15, "unit": "mm"}
